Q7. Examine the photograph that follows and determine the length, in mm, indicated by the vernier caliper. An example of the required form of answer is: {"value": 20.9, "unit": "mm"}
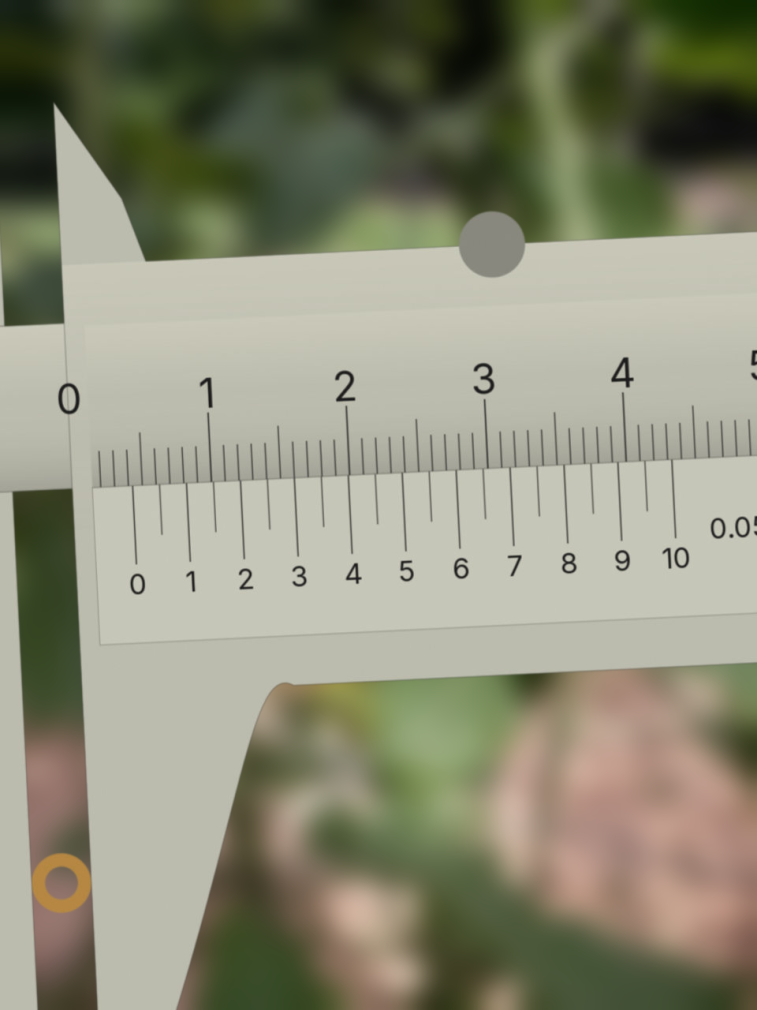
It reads {"value": 4.3, "unit": "mm"}
